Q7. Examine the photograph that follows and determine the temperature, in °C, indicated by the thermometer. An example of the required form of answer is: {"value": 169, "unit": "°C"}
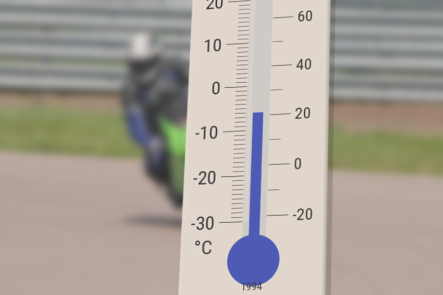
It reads {"value": -6, "unit": "°C"}
